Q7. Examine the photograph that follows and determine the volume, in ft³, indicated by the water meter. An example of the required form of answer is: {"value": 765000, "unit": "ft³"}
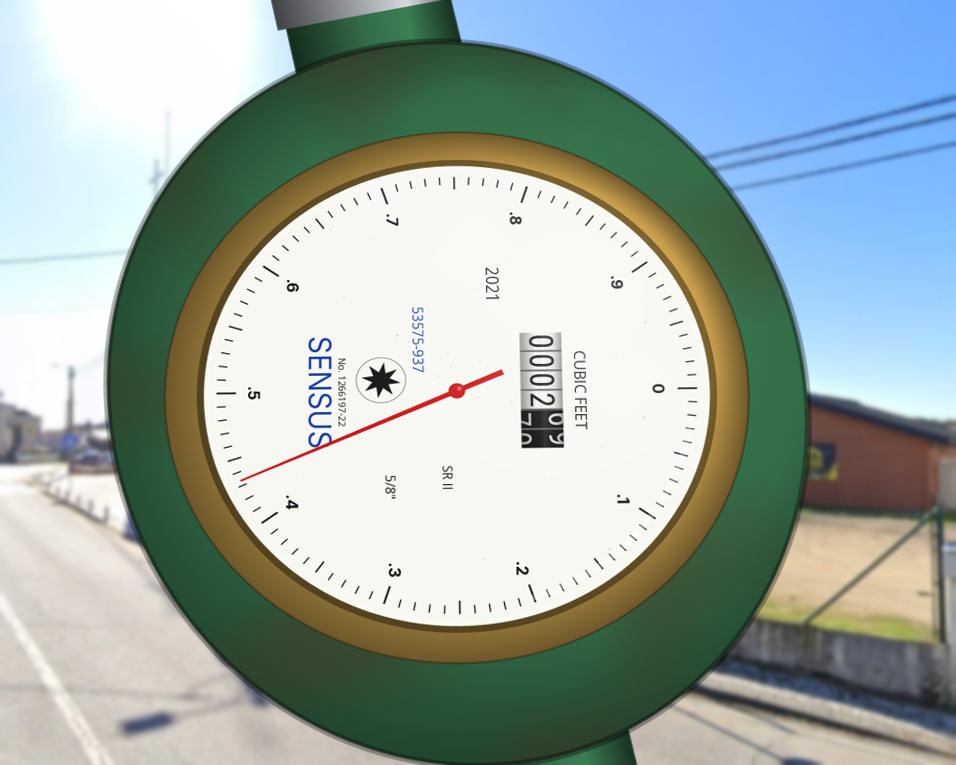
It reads {"value": 269.43, "unit": "ft³"}
